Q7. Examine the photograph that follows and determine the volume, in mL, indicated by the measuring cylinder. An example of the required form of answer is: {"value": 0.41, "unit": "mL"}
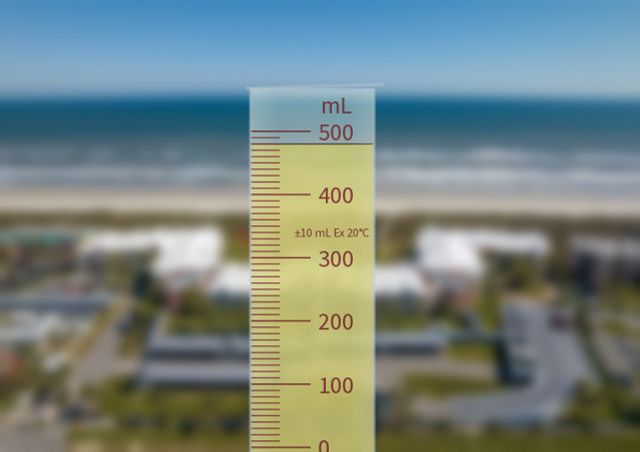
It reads {"value": 480, "unit": "mL"}
